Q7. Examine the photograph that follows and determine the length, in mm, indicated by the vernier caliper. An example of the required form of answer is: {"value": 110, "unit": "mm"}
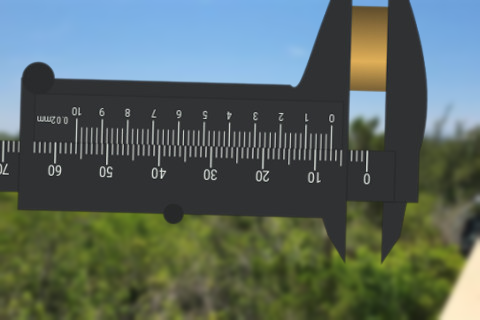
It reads {"value": 7.0, "unit": "mm"}
